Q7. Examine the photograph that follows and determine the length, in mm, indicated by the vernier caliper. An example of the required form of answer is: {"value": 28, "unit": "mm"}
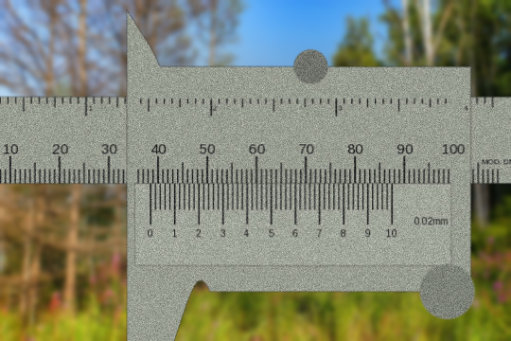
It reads {"value": 38.5, "unit": "mm"}
